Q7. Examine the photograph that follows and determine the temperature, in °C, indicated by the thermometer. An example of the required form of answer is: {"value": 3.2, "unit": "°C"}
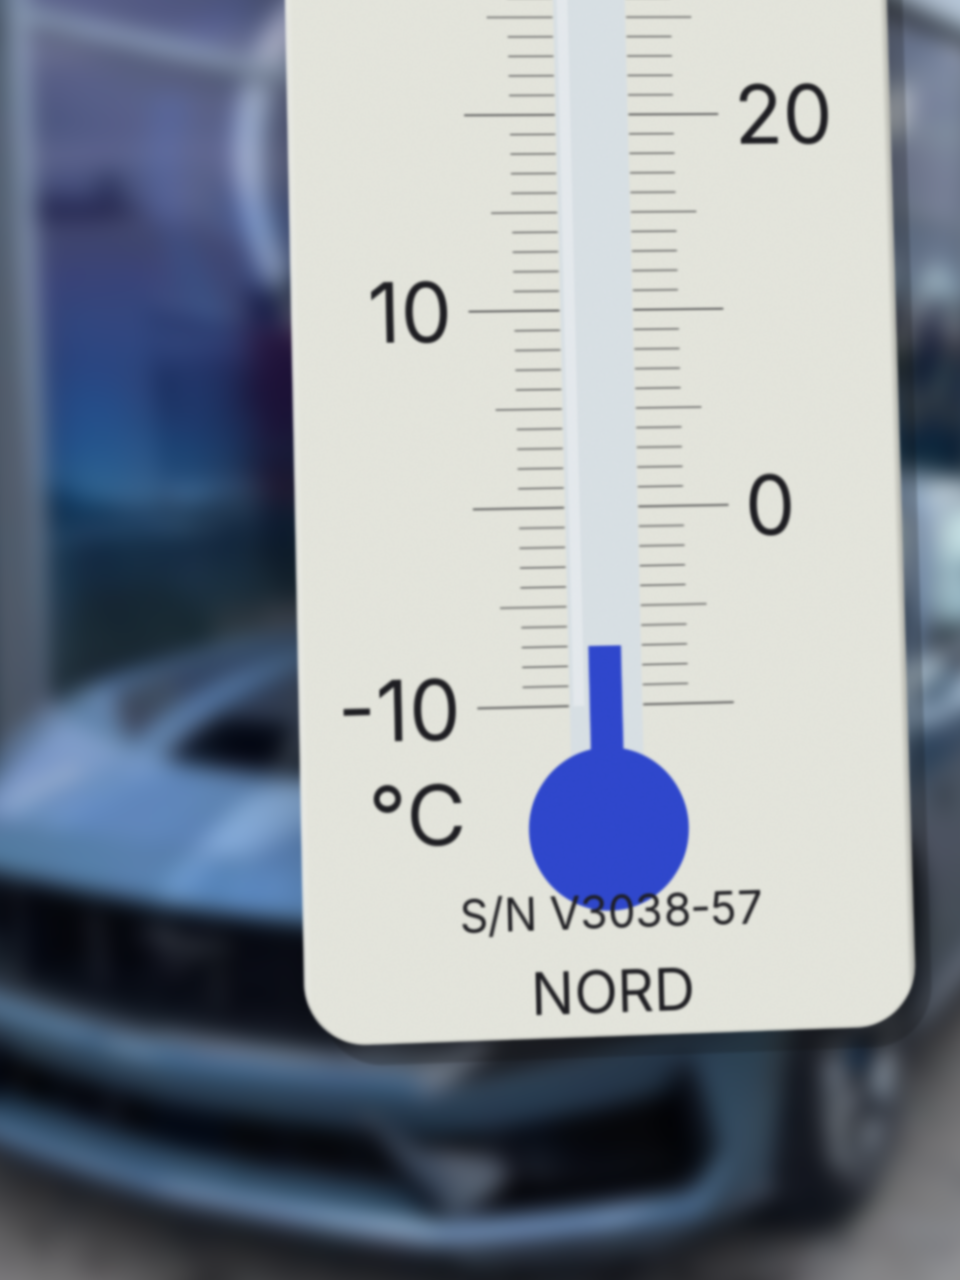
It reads {"value": -7, "unit": "°C"}
